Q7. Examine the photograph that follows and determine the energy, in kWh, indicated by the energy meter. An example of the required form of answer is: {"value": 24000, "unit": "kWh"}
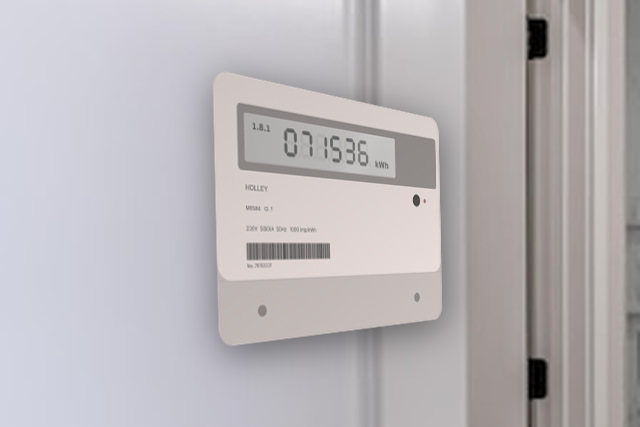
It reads {"value": 71536, "unit": "kWh"}
